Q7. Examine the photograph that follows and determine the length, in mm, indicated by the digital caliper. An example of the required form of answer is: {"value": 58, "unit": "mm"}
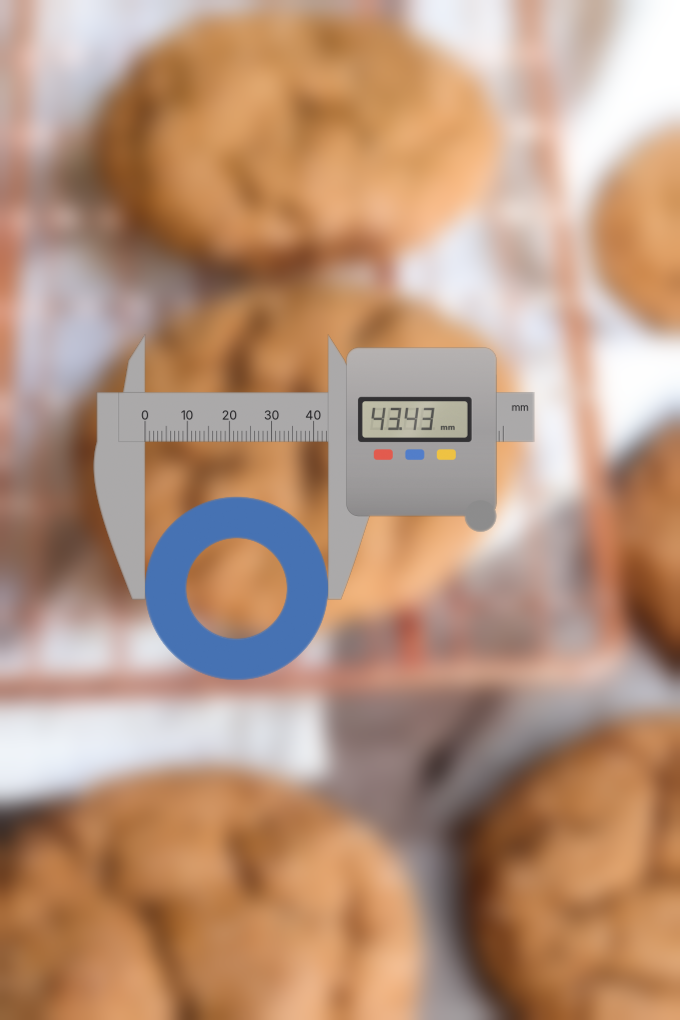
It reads {"value": 43.43, "unit": "mm"}
